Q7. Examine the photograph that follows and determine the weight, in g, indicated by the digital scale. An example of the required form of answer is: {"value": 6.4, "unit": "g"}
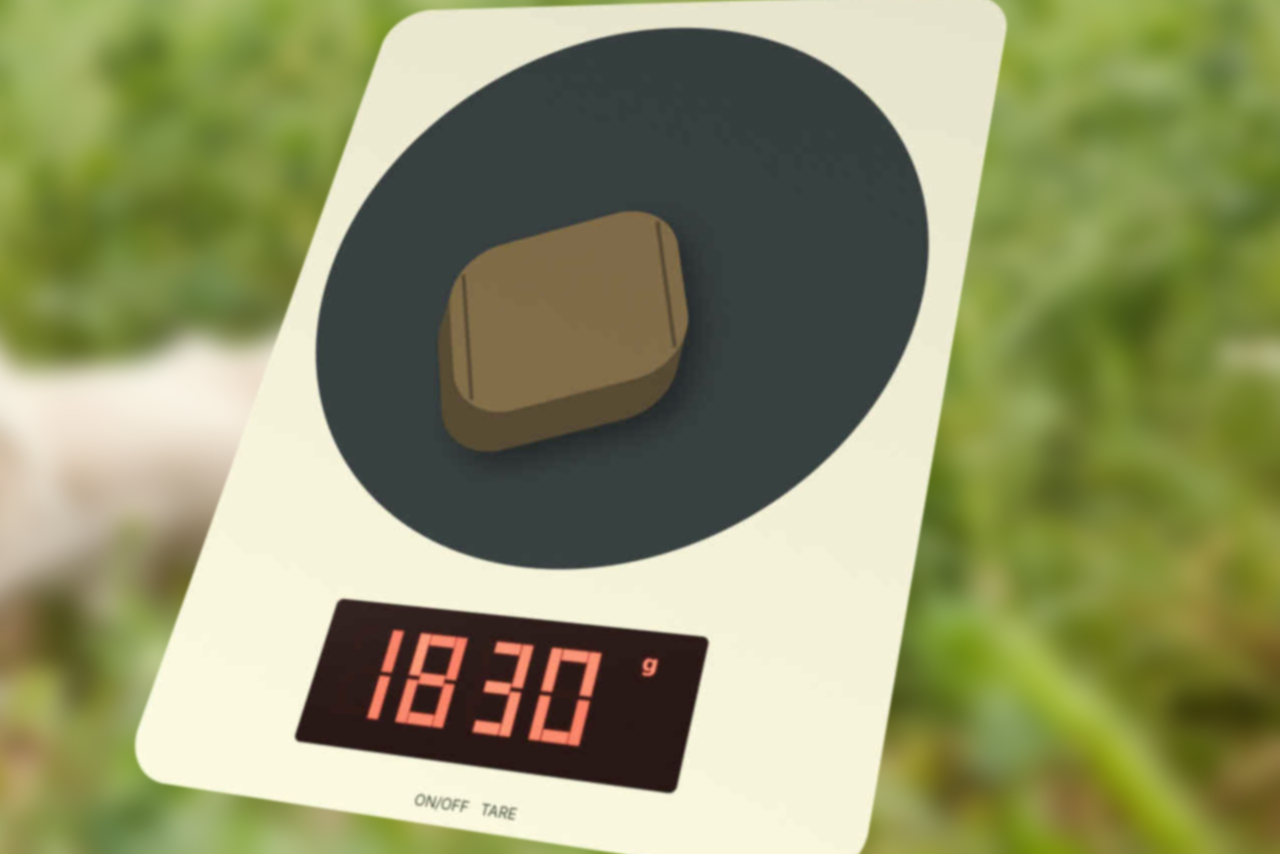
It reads {"value": 1830, "unit": "g"}
